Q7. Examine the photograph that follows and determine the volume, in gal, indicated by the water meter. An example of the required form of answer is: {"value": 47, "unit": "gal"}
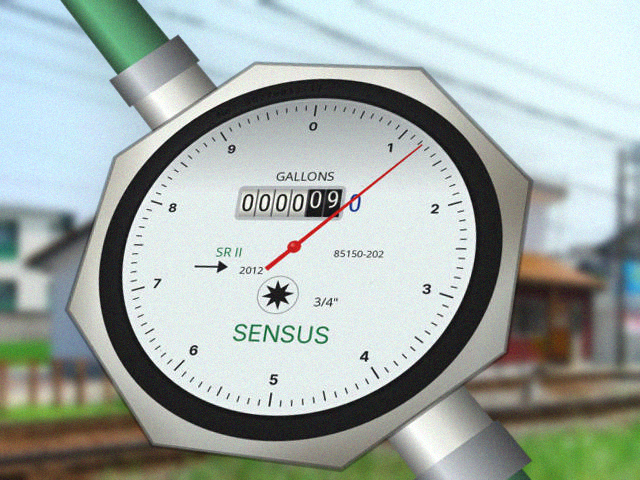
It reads {"value": 91.2, "unit": "gal"}
